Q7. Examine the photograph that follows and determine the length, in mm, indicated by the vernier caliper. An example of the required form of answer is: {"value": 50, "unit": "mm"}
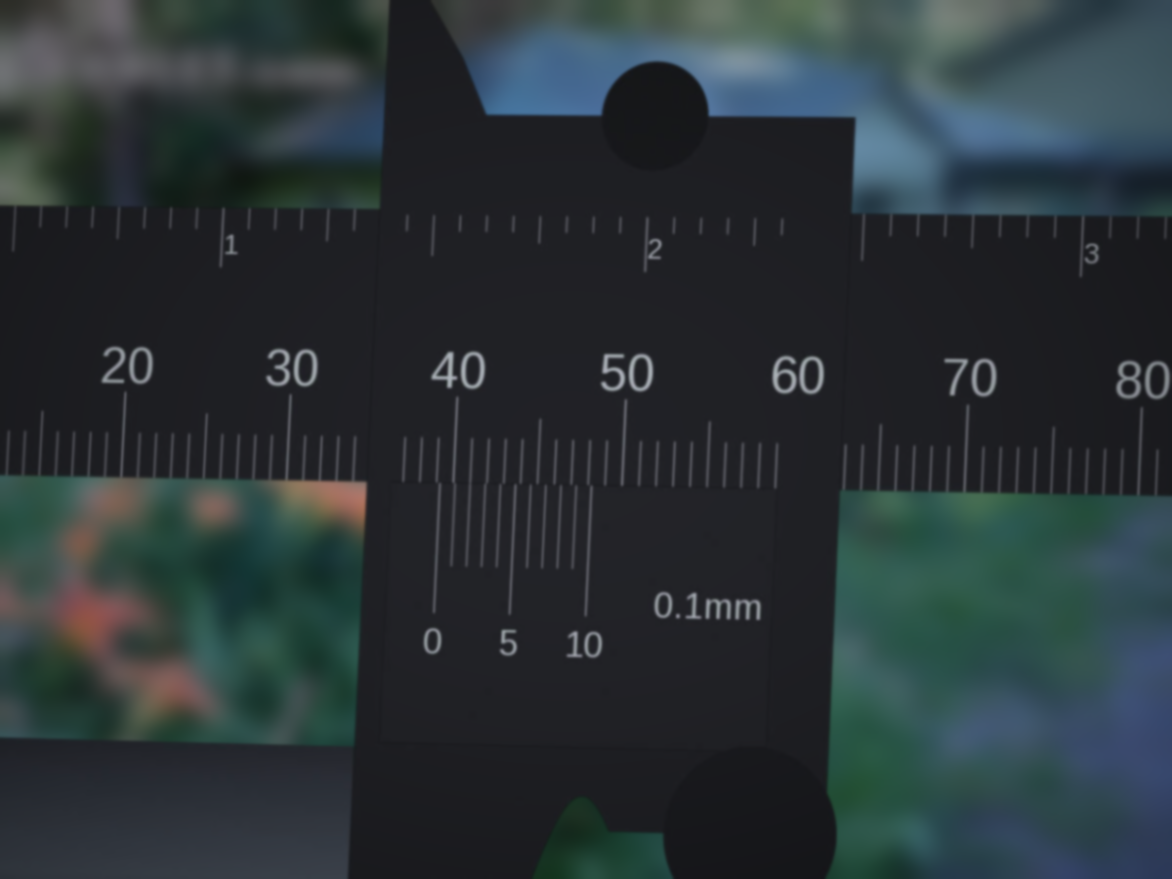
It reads {"value": 39.2, "unit": "mm"}
